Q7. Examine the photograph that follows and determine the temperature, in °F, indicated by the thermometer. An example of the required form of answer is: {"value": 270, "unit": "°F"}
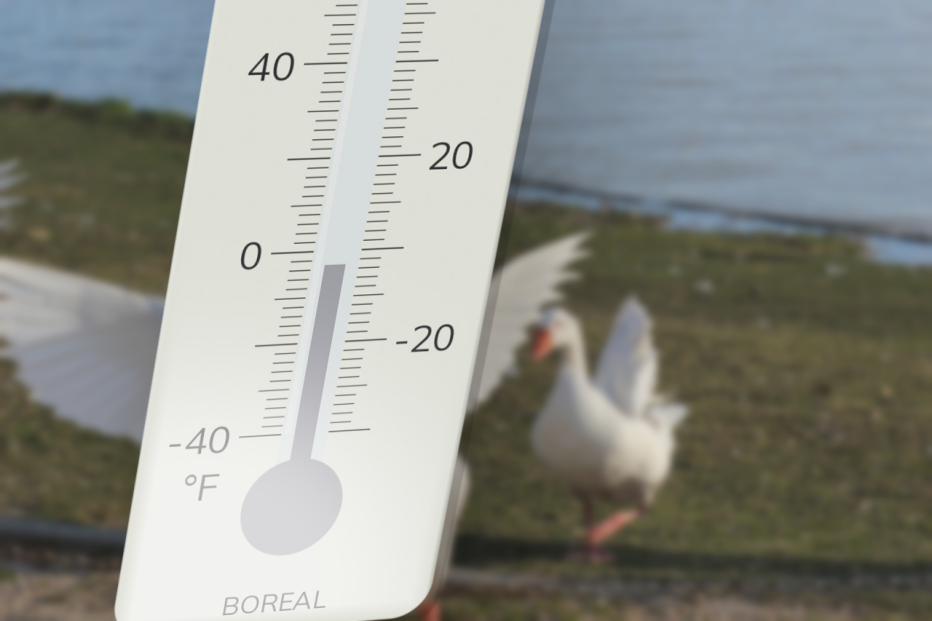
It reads {"value": -3, "unit": "°F"}
